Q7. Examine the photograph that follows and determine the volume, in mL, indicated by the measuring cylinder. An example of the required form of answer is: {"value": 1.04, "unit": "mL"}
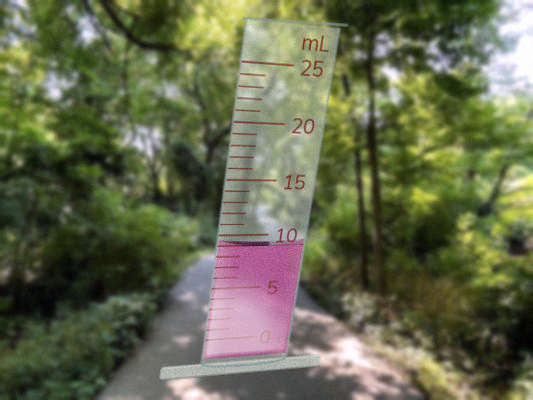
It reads {"value": 9, "unit": "mL"}
